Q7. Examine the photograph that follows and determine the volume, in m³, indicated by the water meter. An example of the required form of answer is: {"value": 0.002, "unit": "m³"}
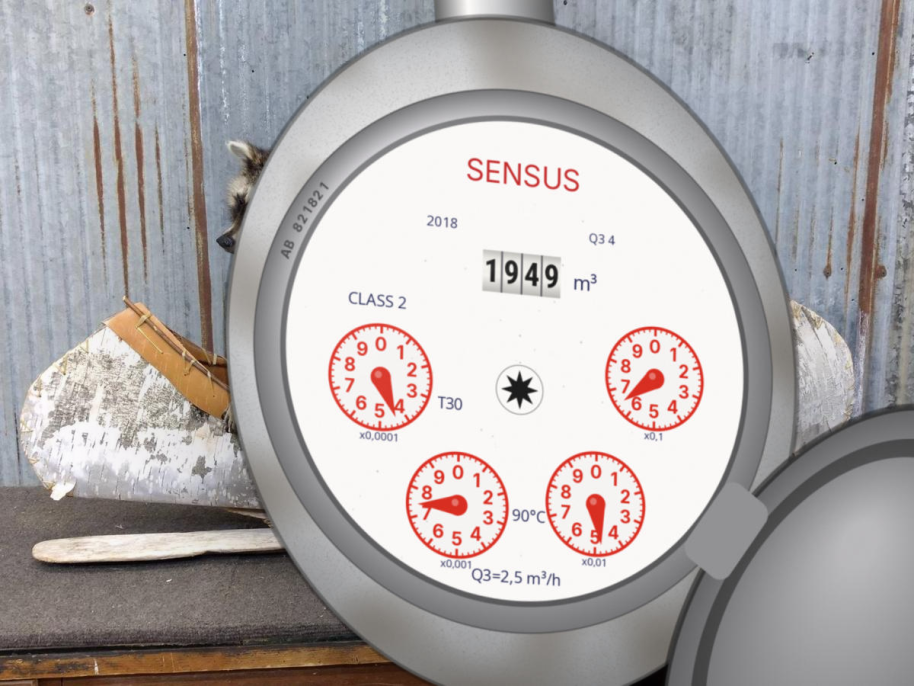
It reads {"value": 1949.6474, "unit": "m³"}
